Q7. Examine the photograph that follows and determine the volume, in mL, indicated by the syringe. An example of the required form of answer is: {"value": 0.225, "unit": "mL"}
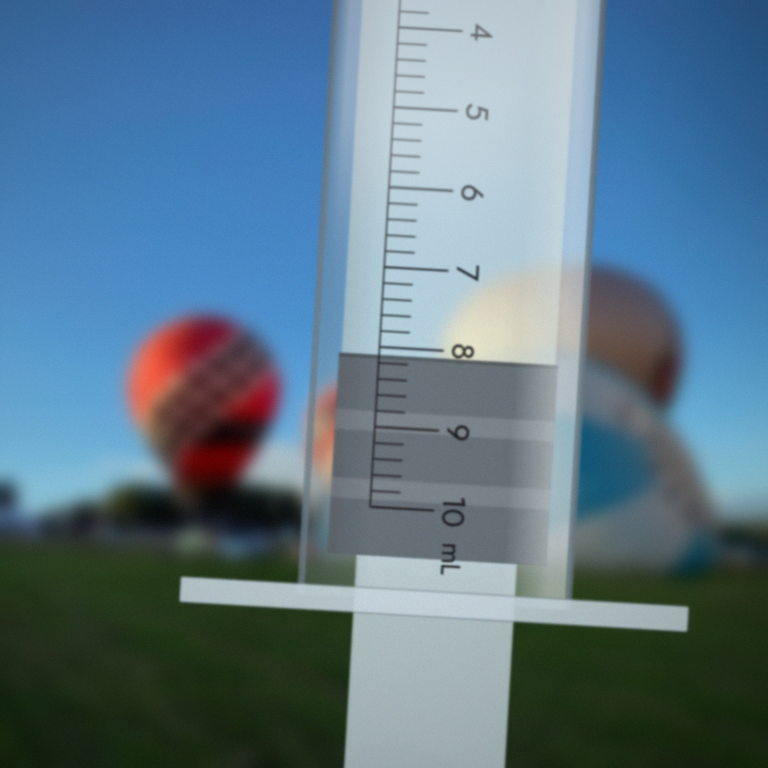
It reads {"value": 8.1, "unit": "mL"}
